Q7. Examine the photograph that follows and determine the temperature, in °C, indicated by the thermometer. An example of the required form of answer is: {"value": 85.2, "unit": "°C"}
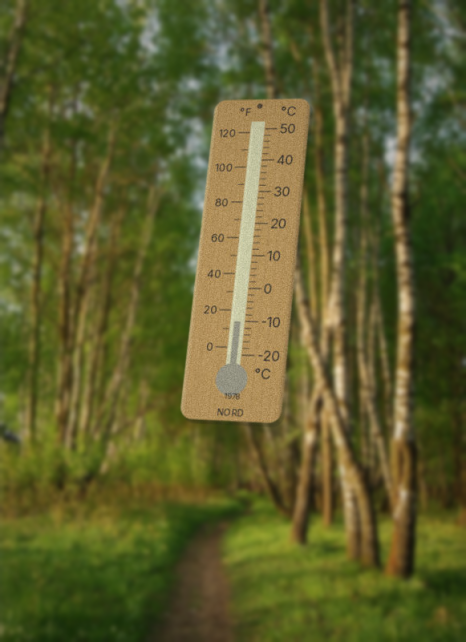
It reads {"value": -10, "unit": "°C"}
